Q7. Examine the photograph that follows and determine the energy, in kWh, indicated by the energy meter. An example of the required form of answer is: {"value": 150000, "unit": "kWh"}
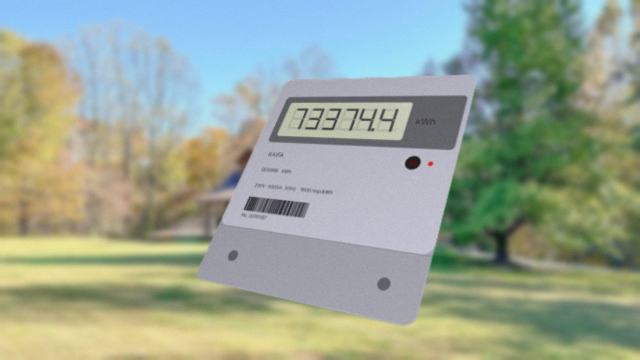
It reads {"value": 73374.4, "unit": "kWh"}
